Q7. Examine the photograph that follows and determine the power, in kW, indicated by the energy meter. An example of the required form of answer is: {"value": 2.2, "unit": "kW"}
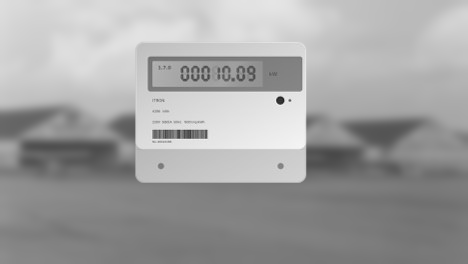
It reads {"value": 10.09, "unit": "kW"}
